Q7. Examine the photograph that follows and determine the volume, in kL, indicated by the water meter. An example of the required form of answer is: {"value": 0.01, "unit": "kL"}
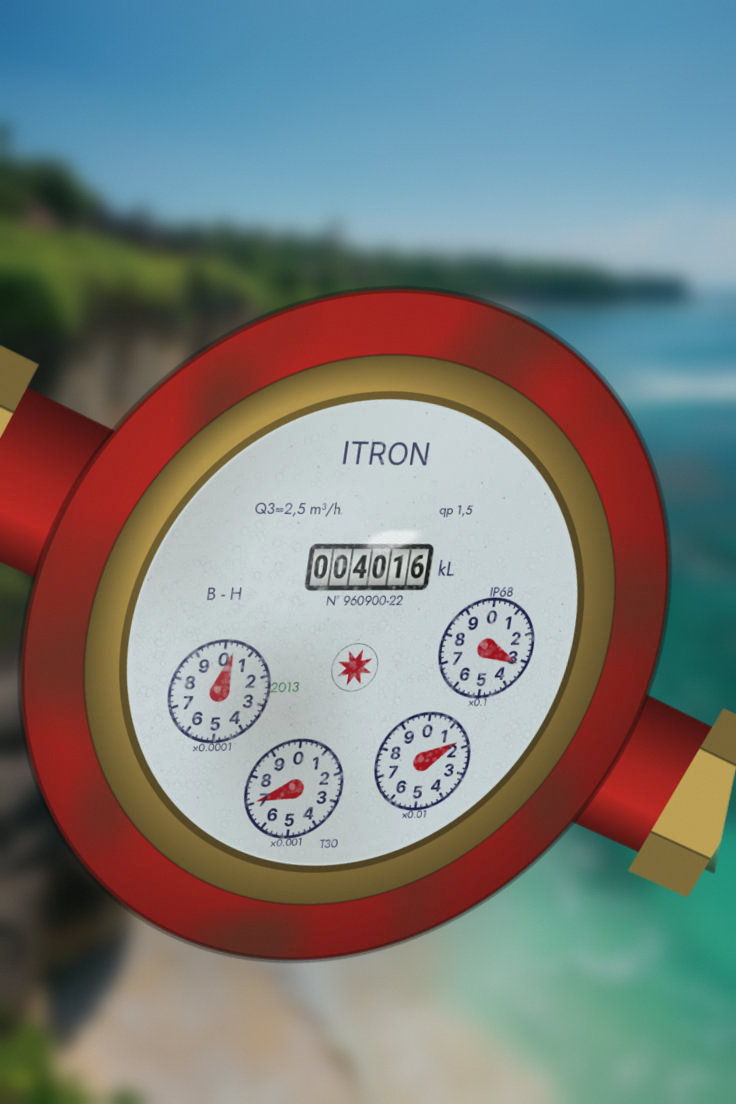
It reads {"value": 4016.3170, "unit": "kL"}
